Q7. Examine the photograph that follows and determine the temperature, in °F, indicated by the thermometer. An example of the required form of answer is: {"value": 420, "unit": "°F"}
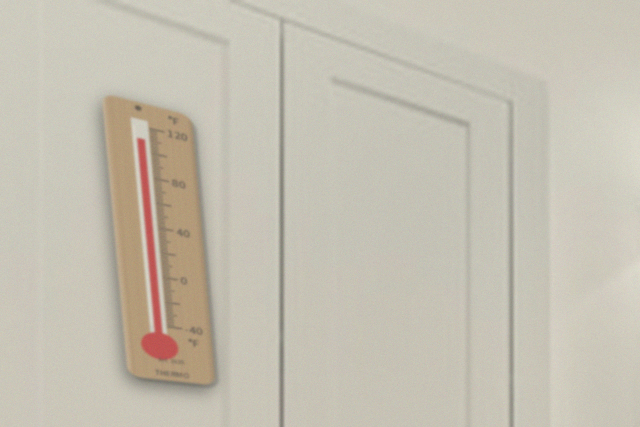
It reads {"value": 110, "unit": "°F"}
